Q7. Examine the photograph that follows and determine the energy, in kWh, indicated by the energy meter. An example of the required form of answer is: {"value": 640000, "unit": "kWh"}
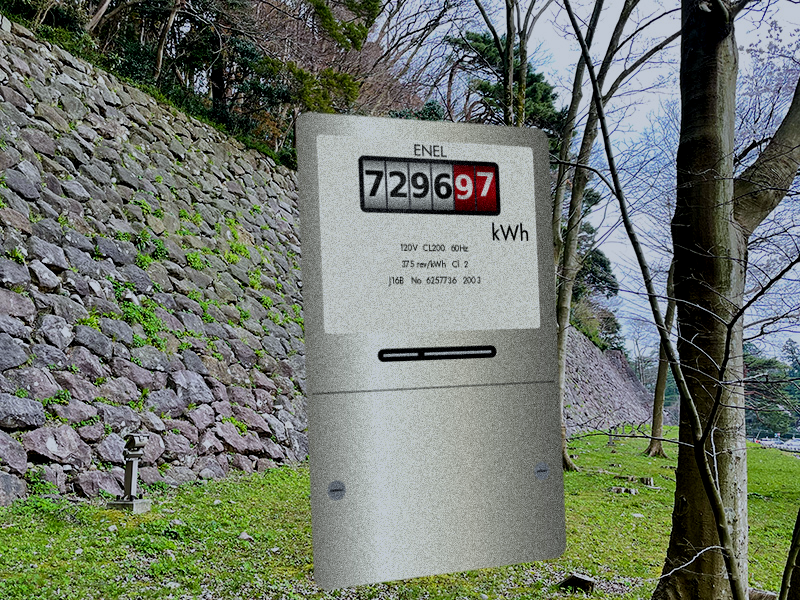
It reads {"value": 7296.97, "unit": "kWh"}
